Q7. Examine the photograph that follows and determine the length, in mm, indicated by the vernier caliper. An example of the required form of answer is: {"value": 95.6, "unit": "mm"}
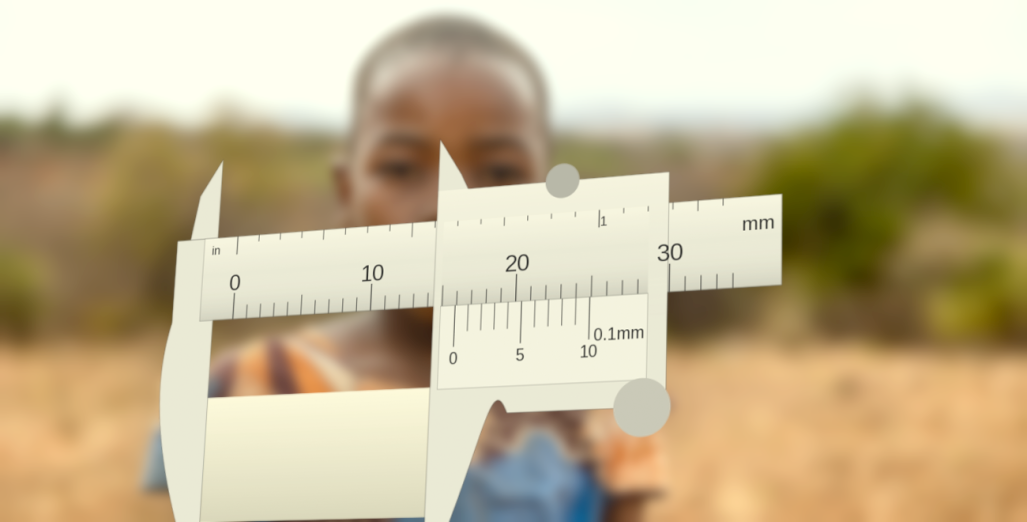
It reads {"value": 15.9, "unit": "mm"}
